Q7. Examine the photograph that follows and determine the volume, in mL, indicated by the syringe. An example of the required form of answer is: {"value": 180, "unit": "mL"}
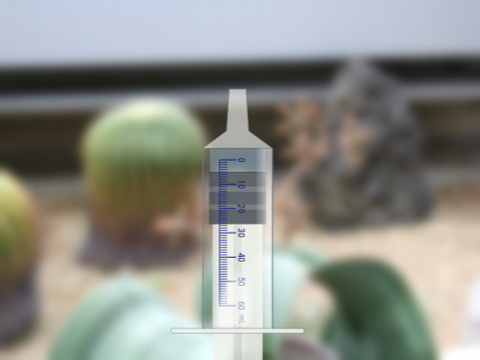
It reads {"value": 5, "unit": "mL"}
